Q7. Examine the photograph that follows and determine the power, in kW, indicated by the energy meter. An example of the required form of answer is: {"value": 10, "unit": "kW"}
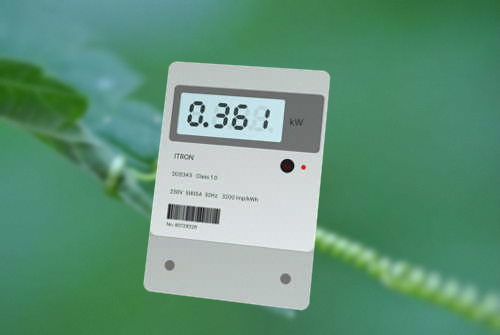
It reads {"value": 0.361, "unit": "kW"}
